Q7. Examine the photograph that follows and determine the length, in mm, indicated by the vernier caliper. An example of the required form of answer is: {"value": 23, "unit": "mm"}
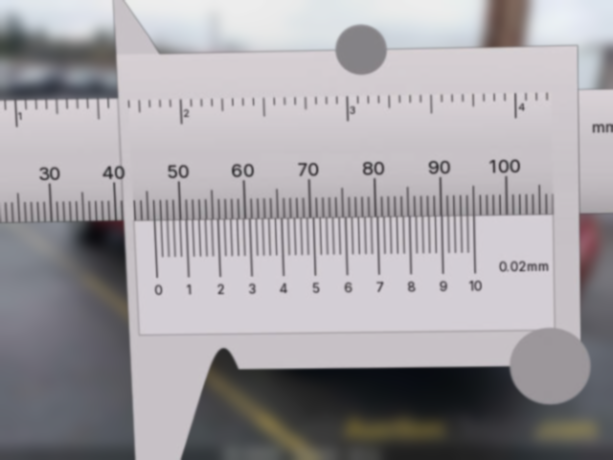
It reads {"value": 46.0, "unit": "mm"}
